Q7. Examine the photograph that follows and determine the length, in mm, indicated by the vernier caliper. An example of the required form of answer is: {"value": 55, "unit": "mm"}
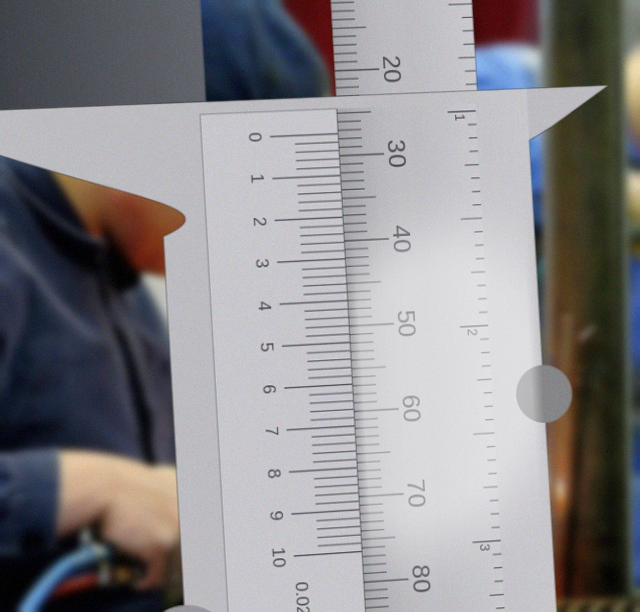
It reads {"value": 27.4, "unit": "mm"}
